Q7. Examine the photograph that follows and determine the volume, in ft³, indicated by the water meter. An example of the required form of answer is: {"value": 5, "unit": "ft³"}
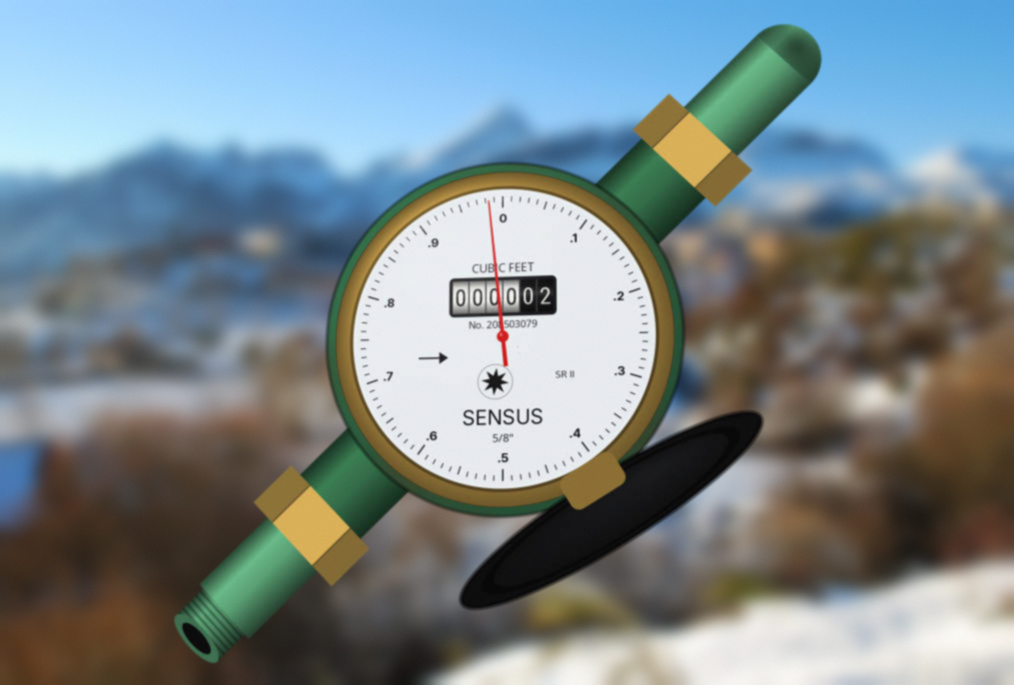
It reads {"value": 1.98, "unit": "ft³"}
